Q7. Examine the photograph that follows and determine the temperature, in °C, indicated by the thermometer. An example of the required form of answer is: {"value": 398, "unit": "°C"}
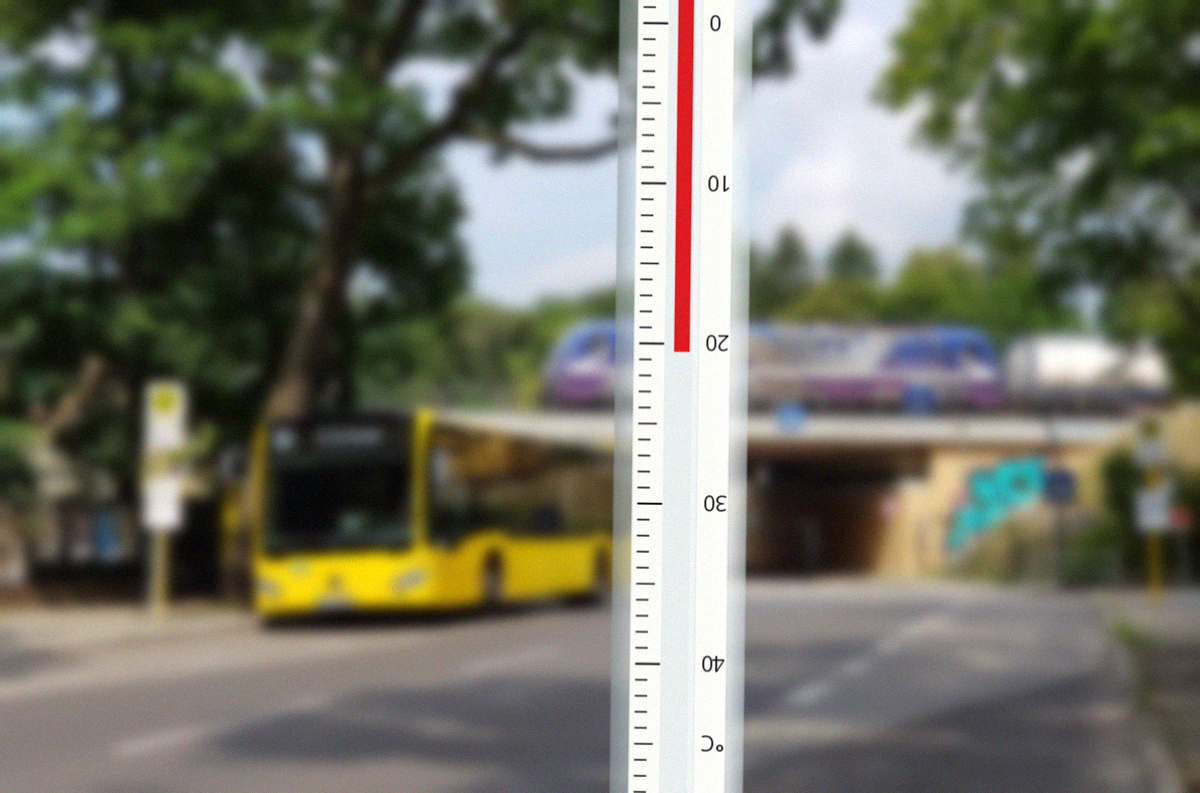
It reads {"value": 20.5, "unit": "°C"}
